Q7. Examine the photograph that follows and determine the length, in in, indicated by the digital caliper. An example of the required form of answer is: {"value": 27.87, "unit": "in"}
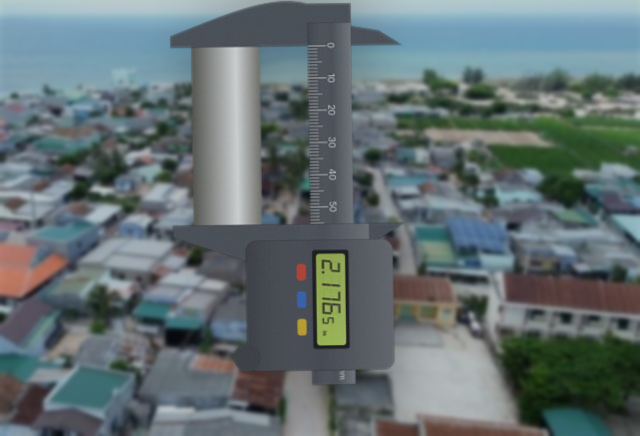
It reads {"value": 2.1765, "unit": "in"}
